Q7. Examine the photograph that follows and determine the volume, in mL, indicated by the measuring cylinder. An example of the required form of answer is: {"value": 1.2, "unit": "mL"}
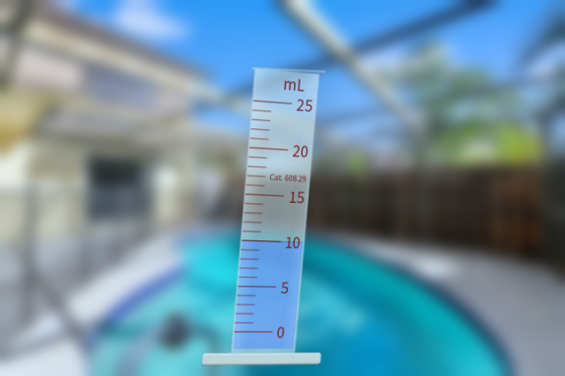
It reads {"value": 10, "unit": "mL"}
